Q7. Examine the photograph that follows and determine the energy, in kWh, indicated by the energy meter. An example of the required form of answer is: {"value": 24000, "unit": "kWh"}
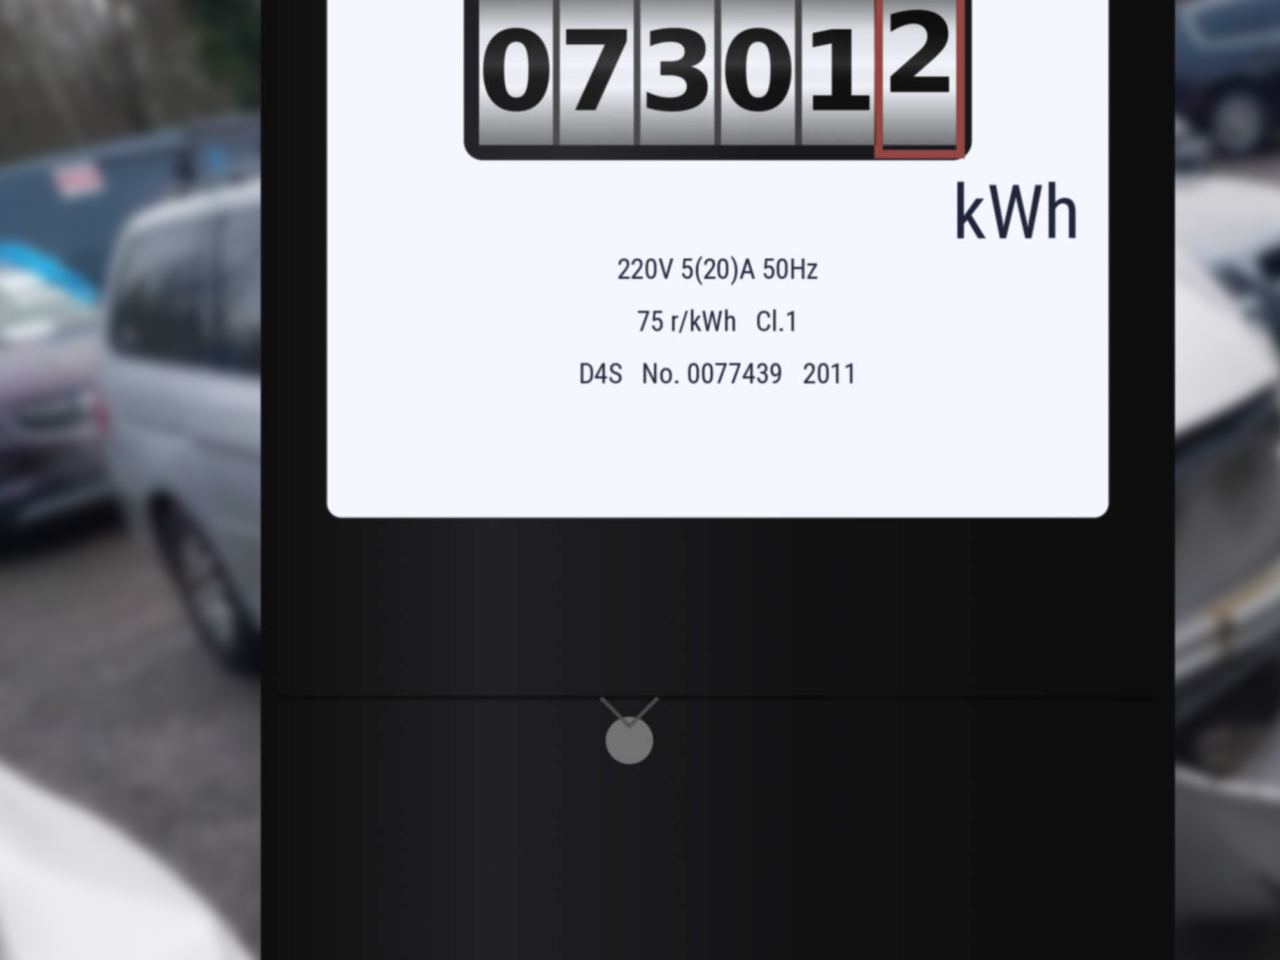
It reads {"value": 7301.2, "unit": "kWh"}
